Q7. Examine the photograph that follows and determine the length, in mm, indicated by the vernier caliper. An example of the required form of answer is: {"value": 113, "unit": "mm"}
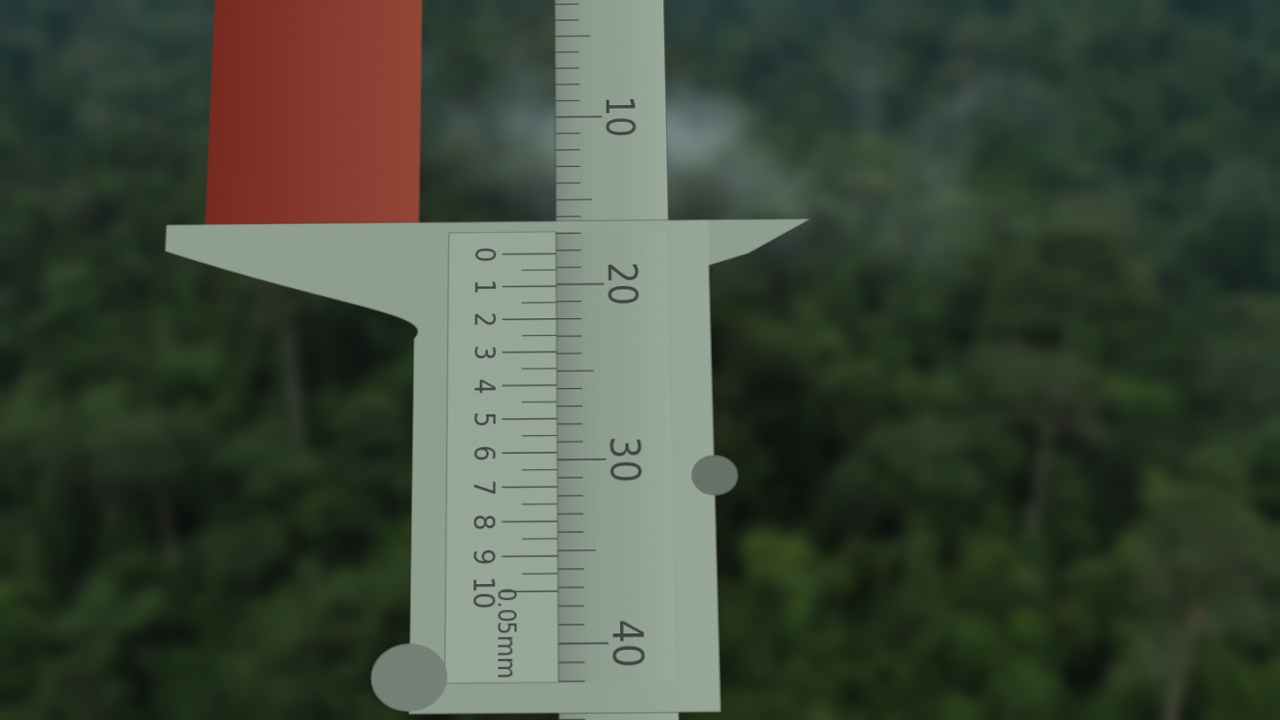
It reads {"value": 18.2, "unit": "mm"}
